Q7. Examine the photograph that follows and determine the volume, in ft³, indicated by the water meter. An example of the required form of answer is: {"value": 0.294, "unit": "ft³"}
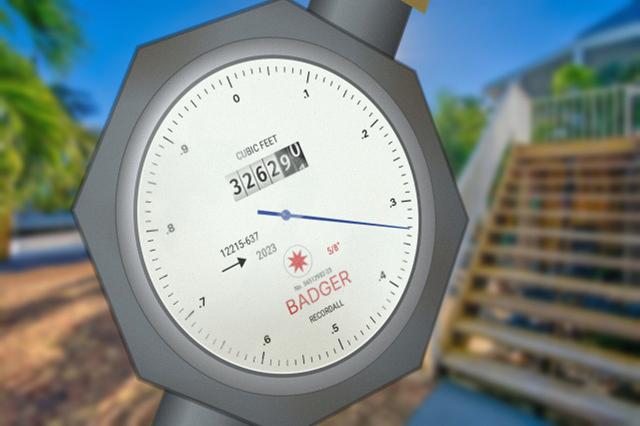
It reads {"value": 326290.33, "unit": "ft³"}
